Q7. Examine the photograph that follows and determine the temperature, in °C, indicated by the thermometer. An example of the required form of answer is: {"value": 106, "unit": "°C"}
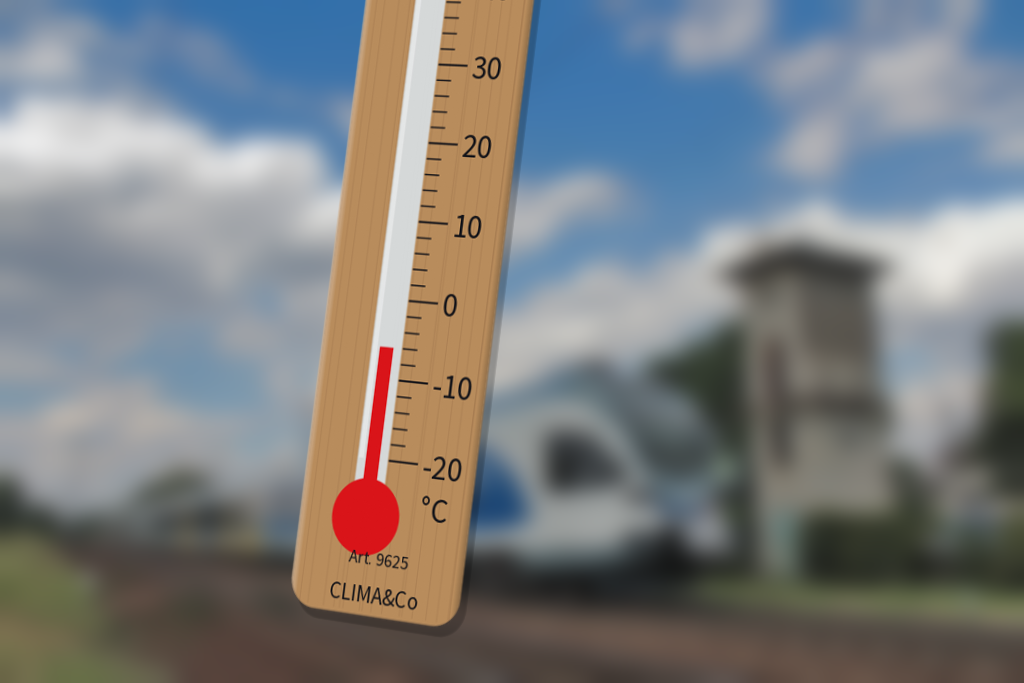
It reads {"value": -6, "unit": "°C"}
